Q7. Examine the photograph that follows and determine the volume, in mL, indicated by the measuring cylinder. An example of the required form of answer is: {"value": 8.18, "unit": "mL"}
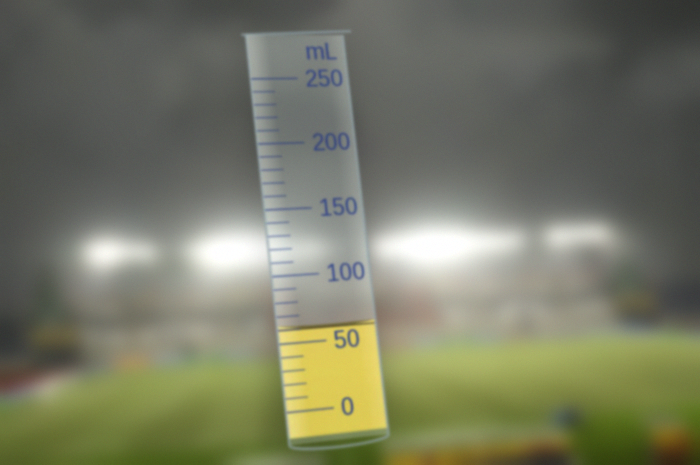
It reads {"value": 60, "unit": "mL"}
